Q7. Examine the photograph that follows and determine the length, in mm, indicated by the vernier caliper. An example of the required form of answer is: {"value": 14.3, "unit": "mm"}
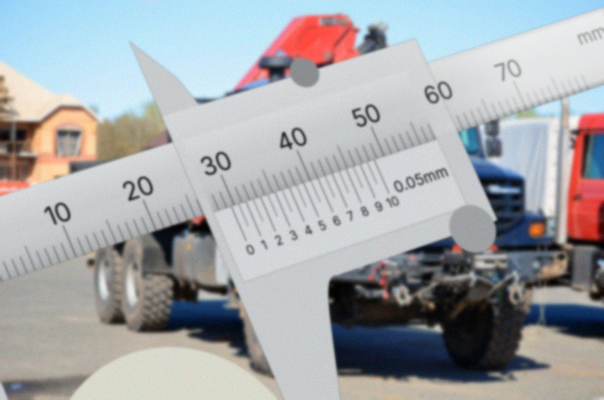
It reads {"value": 29.6, "unit": "mm"}
